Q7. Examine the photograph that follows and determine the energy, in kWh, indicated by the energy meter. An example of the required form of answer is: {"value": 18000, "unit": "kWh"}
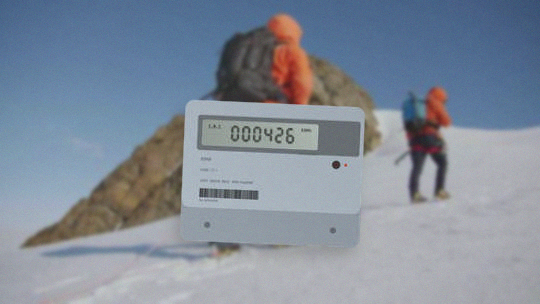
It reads {"value": 426, "unit": "kWh"}
